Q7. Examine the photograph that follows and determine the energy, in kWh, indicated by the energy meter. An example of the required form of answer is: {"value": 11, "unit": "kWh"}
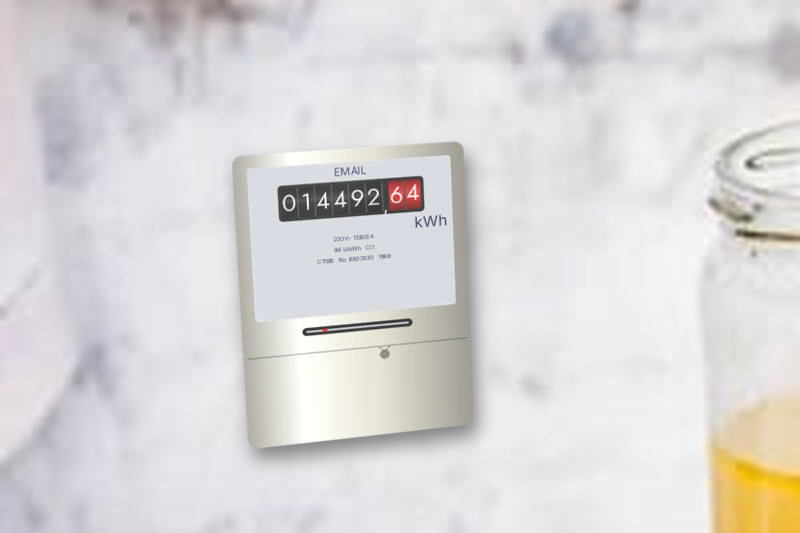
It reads {"value": 14492.64, "unit": "kWh"}
